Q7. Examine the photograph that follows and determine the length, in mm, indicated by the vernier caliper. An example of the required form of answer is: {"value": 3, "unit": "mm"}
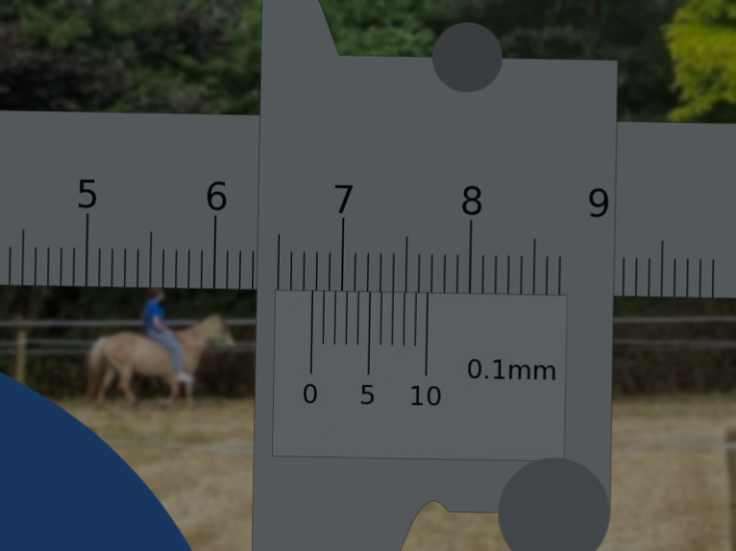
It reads {"value": 67.7, "unit": "mm"}
